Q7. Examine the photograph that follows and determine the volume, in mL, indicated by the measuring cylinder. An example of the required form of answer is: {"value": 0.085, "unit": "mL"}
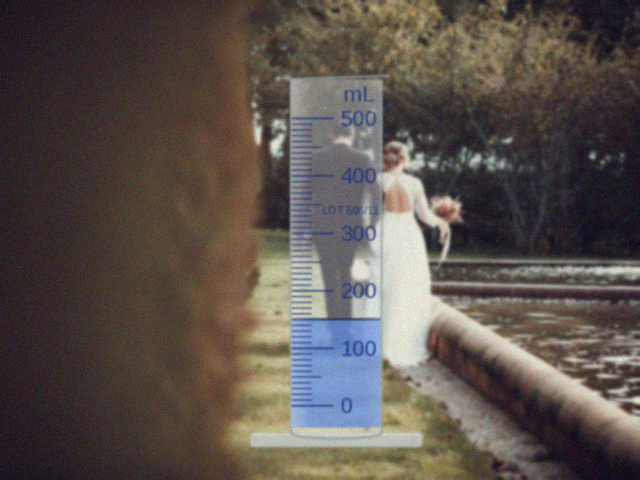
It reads {"value": 150, "unit": "mL"}
